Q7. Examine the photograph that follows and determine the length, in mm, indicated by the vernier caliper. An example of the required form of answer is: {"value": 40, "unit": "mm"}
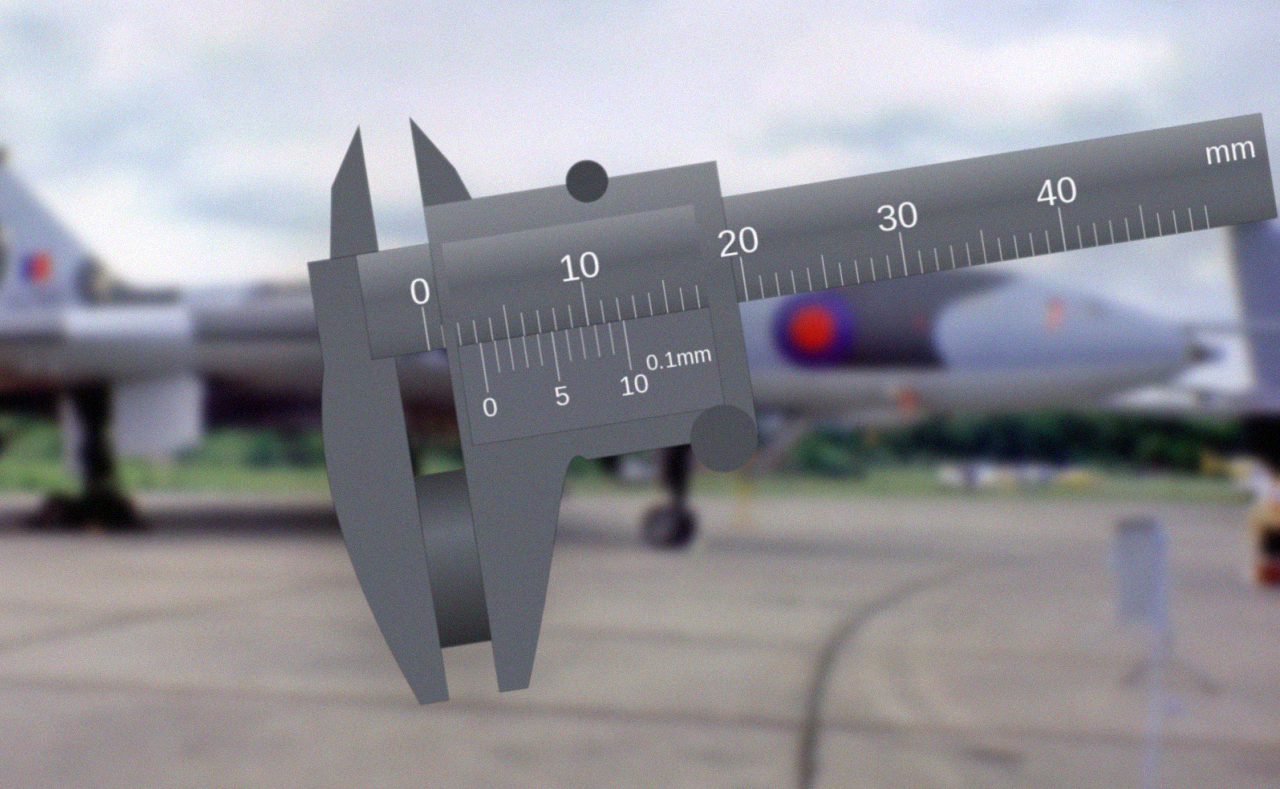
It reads {"value": 3.2, "unit": "mm"}
